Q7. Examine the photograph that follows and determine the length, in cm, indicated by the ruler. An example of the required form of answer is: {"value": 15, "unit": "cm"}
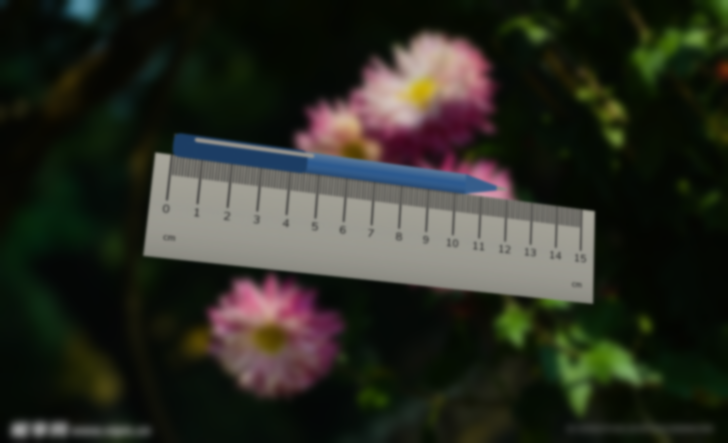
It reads {"value": 12, "unit": "cm"}
